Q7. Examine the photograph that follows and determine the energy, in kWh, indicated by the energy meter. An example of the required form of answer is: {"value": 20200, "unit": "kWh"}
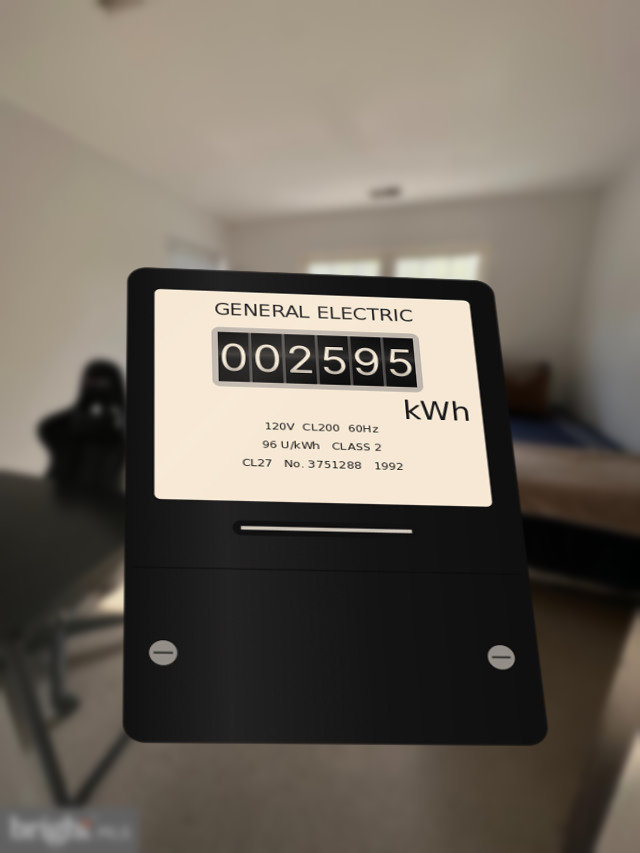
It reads {"value": 2595, "unit": "kWh"}
